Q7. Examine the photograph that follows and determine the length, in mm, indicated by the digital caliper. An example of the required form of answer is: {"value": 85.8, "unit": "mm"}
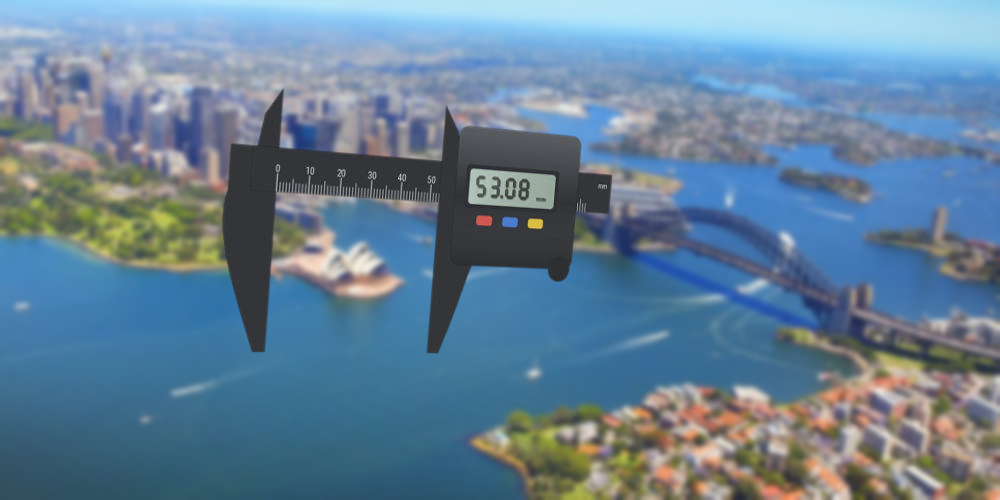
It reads {"value": 53.08, "unit": "mm"}
